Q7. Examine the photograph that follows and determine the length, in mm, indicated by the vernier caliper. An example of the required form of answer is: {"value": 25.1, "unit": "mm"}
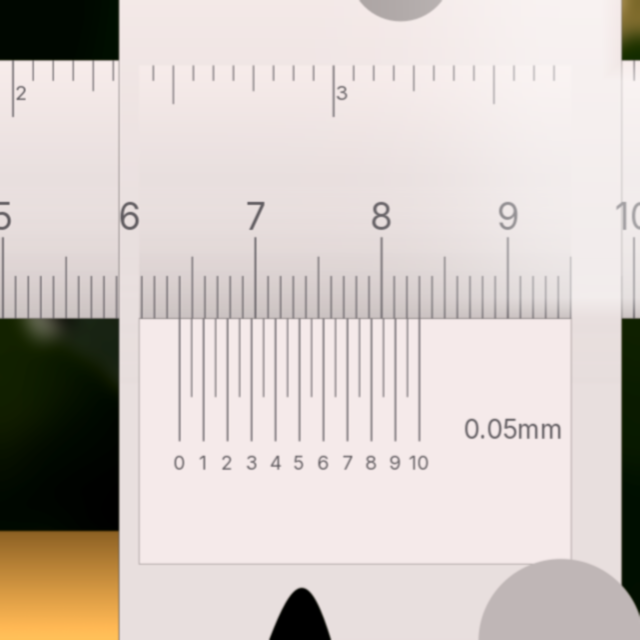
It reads {"value": 64.0, "unit": "mm"}
